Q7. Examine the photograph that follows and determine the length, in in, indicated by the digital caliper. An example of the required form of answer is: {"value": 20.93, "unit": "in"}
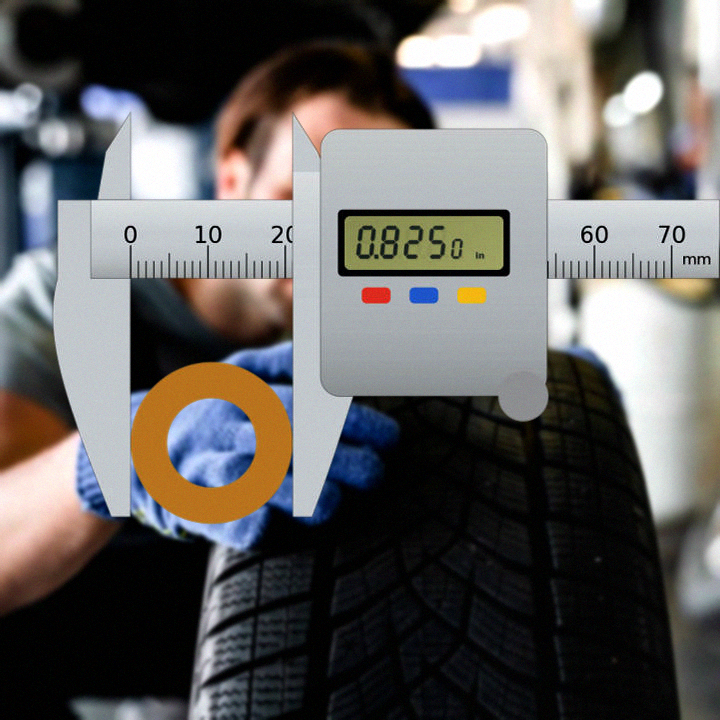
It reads {"value": 0.8250, "unit": "in"}
